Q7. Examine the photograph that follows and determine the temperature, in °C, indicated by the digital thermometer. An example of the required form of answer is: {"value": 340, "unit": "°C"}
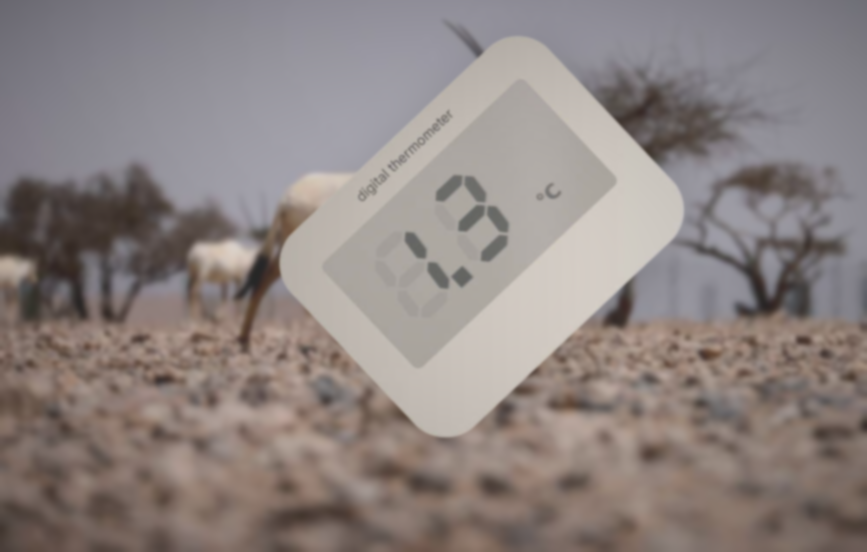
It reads {"value": 1.3, "unit": "°C"}
